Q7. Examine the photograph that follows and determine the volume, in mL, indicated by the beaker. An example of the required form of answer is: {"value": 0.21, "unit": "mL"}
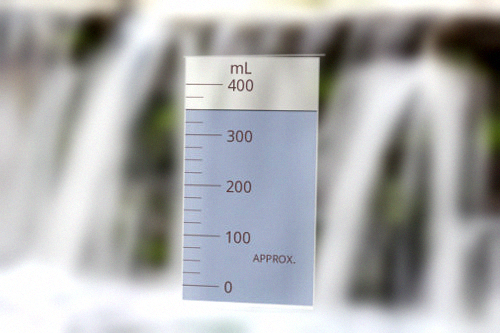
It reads {"value": 350, "unit": "mL"}
